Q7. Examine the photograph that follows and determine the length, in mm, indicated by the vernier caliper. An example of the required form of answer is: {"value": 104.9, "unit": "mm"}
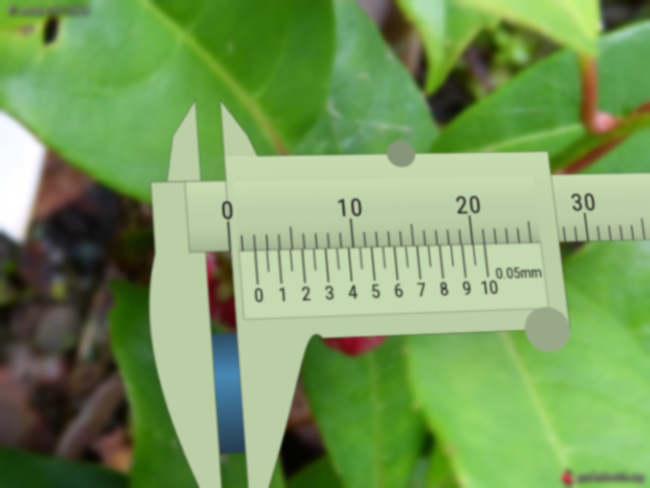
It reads {"value": 2.0, "unit": "mm"}
